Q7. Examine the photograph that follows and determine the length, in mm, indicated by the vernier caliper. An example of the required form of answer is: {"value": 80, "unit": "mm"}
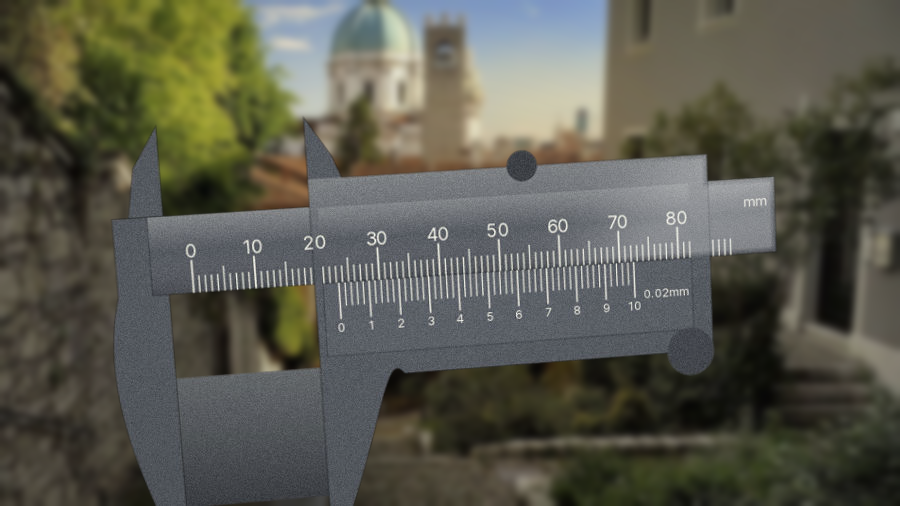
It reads {"value": 23.4, "unit": "mm"}
